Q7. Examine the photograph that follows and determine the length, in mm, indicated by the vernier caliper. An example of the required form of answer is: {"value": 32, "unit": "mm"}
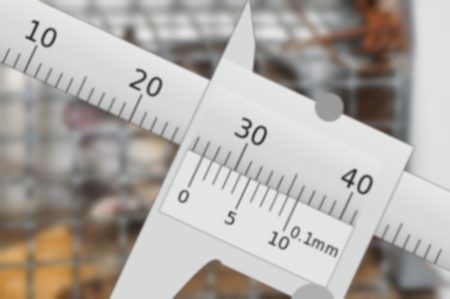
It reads {"value": 27.0, "unit": "mm"}
